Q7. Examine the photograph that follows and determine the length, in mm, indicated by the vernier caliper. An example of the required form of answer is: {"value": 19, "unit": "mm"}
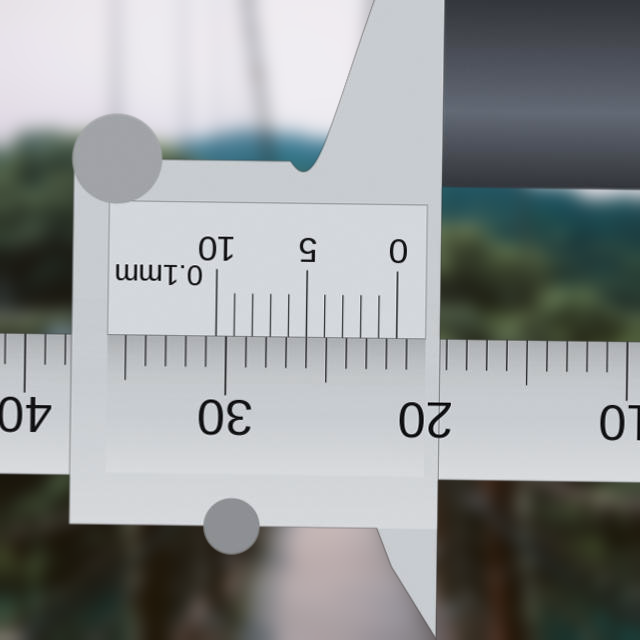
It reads {"value": 21.5, "unit": "mm"}
